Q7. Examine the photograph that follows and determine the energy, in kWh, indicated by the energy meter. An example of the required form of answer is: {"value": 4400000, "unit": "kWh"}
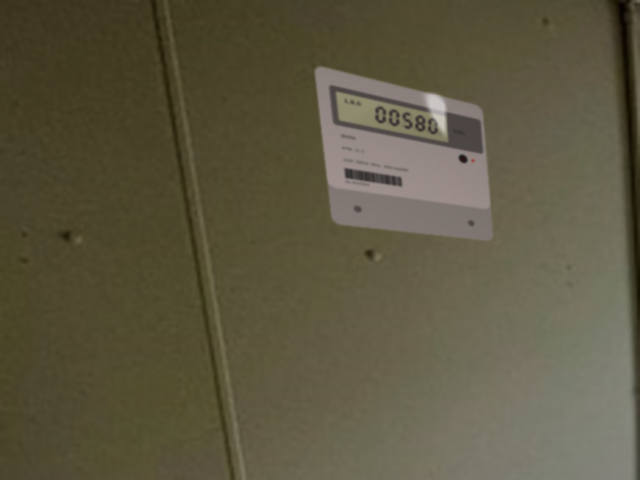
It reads {"value": 580, "unit": "kWh"}
